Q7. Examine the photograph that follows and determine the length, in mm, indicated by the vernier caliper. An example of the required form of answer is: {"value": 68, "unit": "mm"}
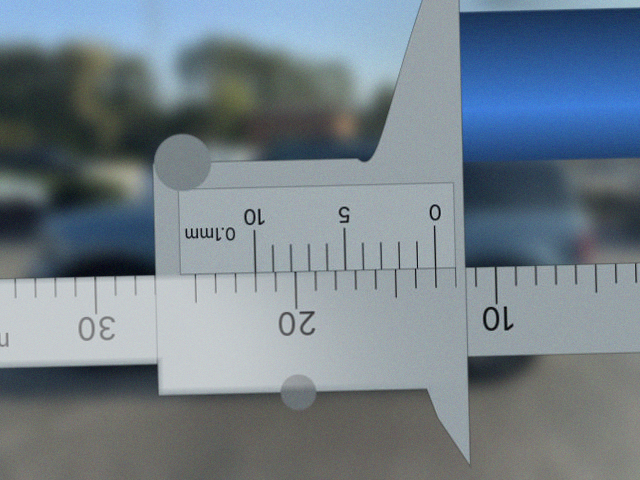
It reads {"value": 13.0, "unit": "mm"}
